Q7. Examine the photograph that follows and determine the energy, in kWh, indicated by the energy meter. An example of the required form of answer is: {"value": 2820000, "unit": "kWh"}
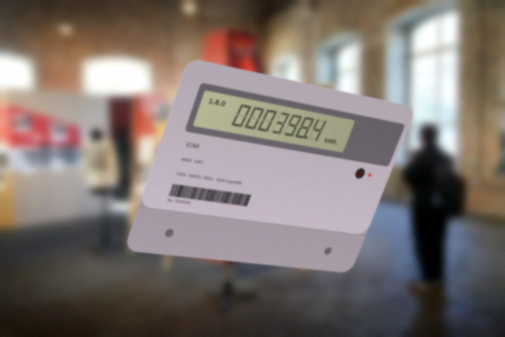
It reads {"value": 398.4, "unit": "kWh"}
